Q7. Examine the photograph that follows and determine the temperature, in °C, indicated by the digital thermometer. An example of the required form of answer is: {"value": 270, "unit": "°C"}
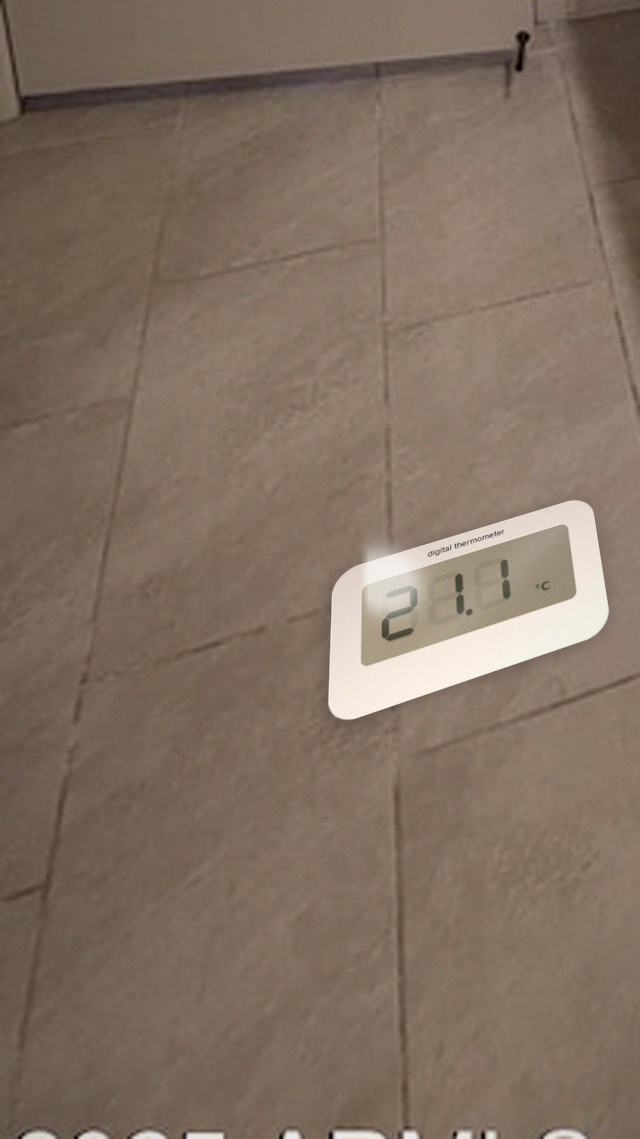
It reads {"value": 21.1, "unit": "°C"}
